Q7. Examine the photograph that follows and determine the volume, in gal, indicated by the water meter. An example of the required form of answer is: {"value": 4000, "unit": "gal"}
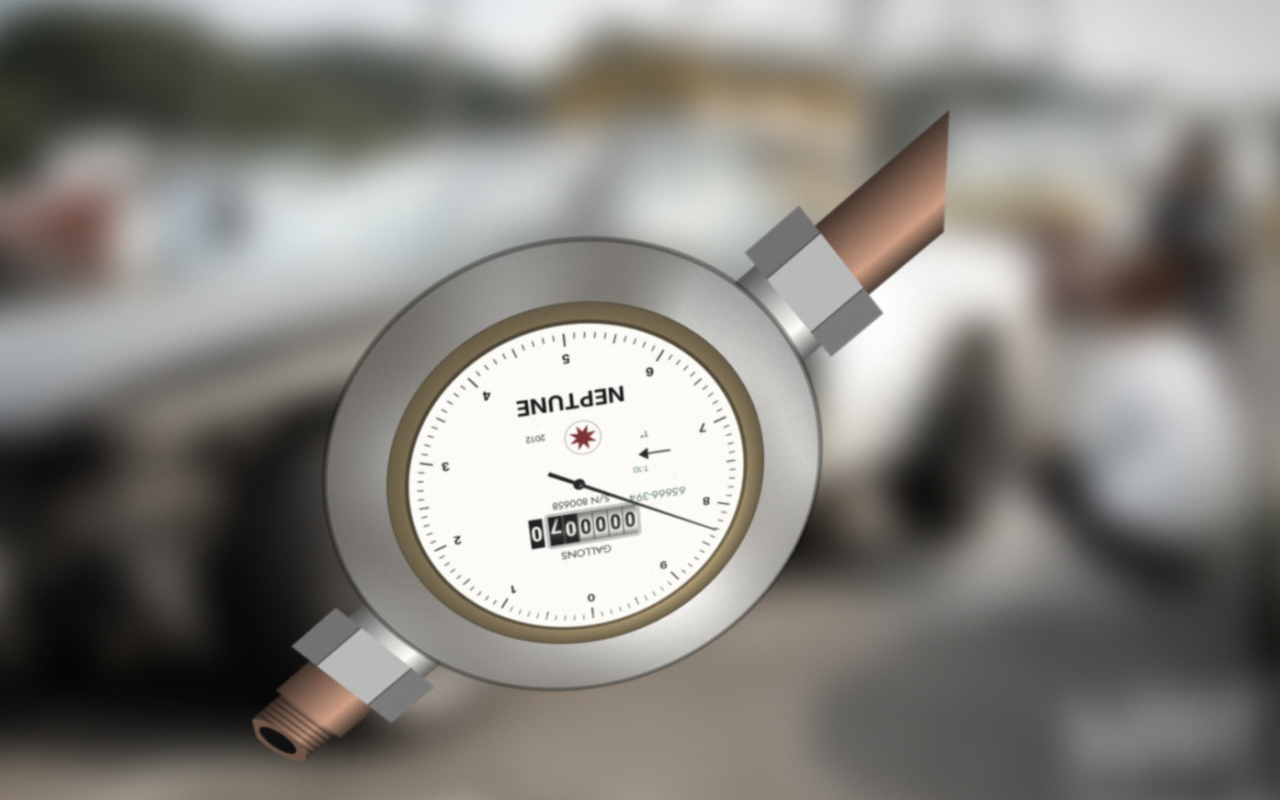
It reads {"value": 68.3, "unit": "gal"}
